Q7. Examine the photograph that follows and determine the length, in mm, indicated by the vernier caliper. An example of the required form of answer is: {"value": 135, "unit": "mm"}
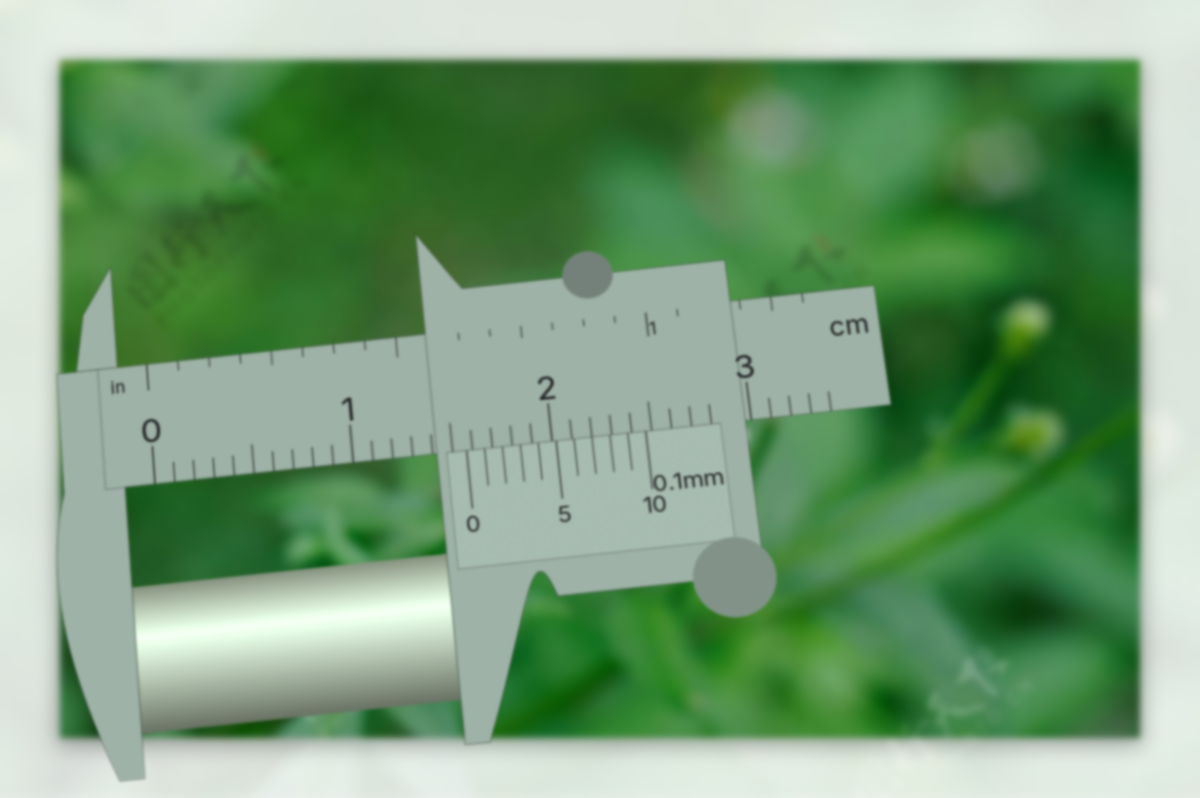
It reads {"value": 15.7, "unit": "mm"}
